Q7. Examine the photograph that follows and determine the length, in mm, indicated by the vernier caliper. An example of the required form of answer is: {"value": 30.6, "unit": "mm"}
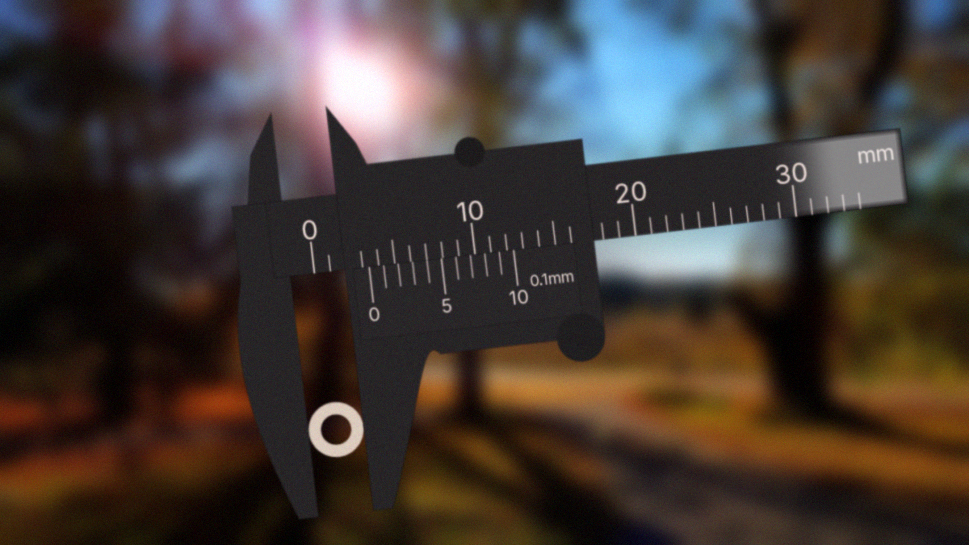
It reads {"value": 3.4, "unit": "mm"}
